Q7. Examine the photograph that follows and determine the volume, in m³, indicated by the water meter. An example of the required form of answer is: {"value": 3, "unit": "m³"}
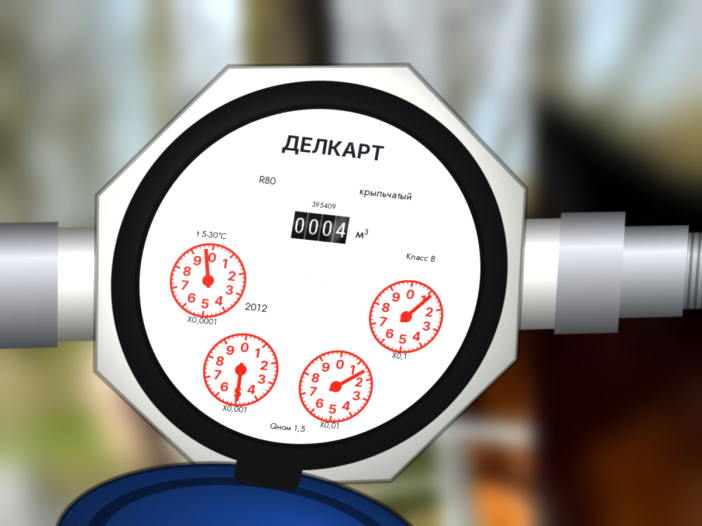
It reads {"value": 4.1149, "unit": "m³"}
